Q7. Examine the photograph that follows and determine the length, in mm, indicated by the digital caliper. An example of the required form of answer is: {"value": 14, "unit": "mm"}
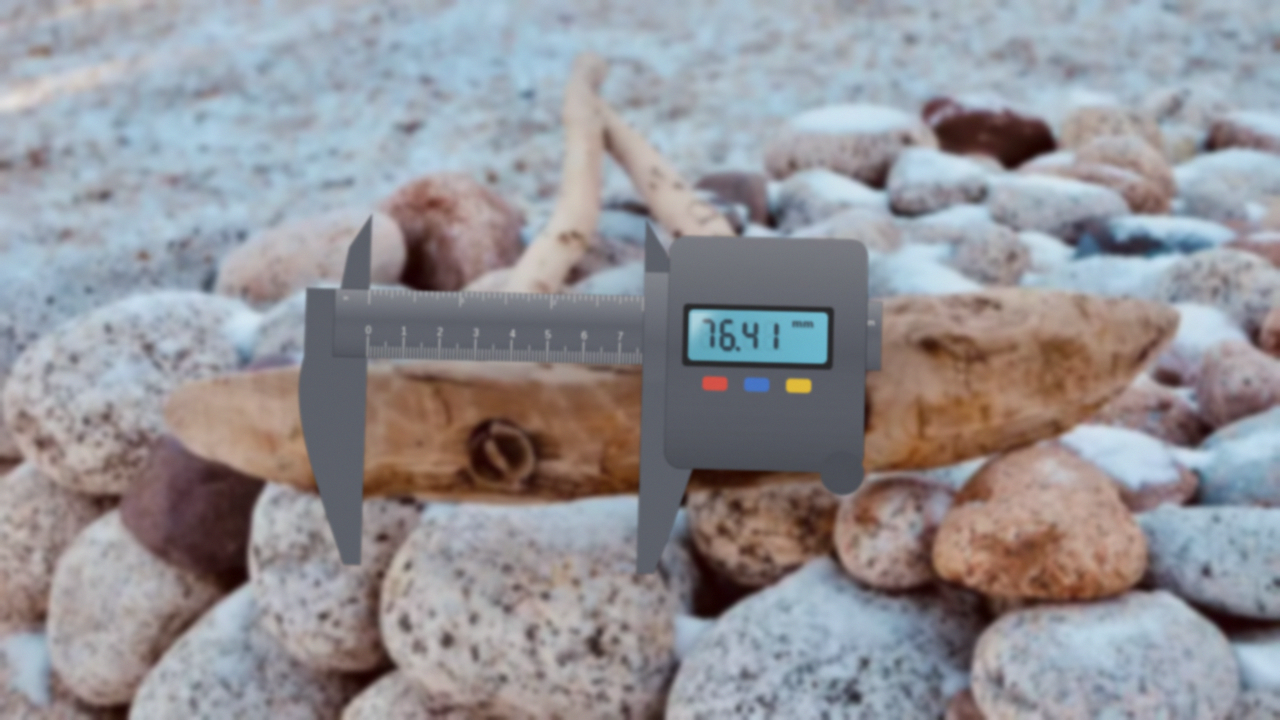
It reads {"value": 76.41, "unit": "mm"}
